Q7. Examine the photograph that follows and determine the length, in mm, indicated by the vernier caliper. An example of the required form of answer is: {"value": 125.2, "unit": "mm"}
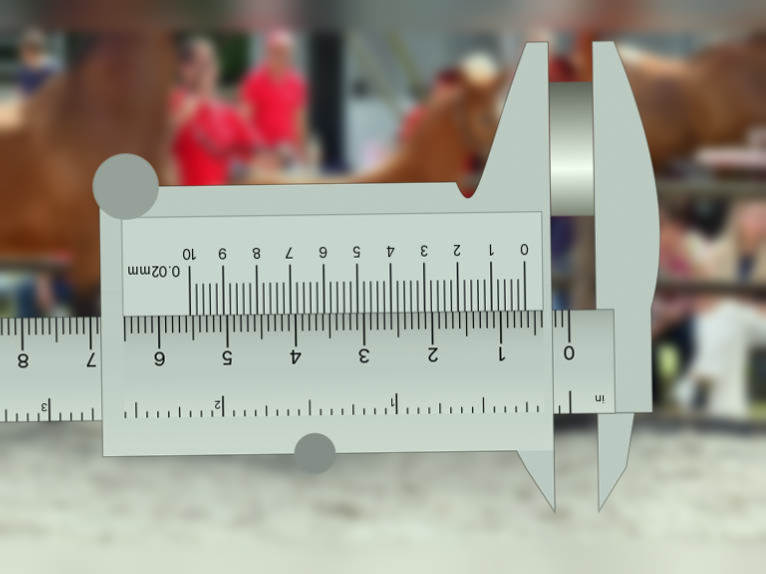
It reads {"value": 6.4, "unit": "mm"}
